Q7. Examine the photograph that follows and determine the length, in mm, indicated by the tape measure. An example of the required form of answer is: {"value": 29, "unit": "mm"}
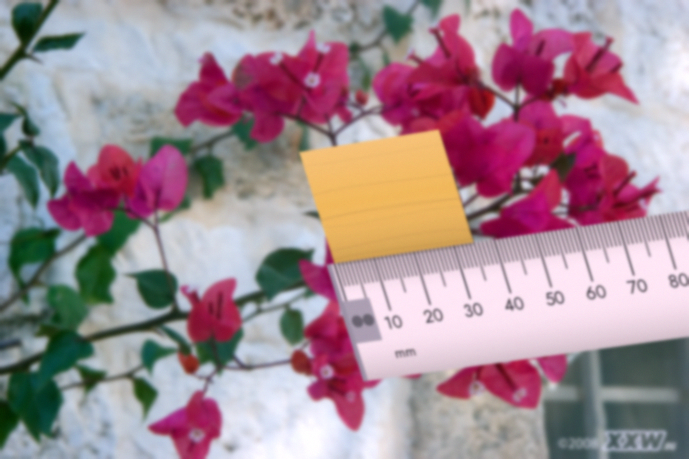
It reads {"value": 35, "unit": "mm"}
